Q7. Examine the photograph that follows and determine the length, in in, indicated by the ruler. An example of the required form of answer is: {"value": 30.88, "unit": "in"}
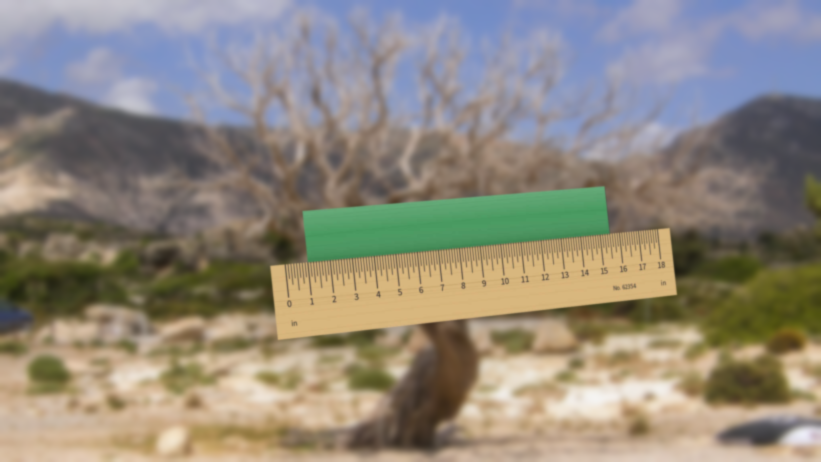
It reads {"value": 14.5, "unit": "in"}
